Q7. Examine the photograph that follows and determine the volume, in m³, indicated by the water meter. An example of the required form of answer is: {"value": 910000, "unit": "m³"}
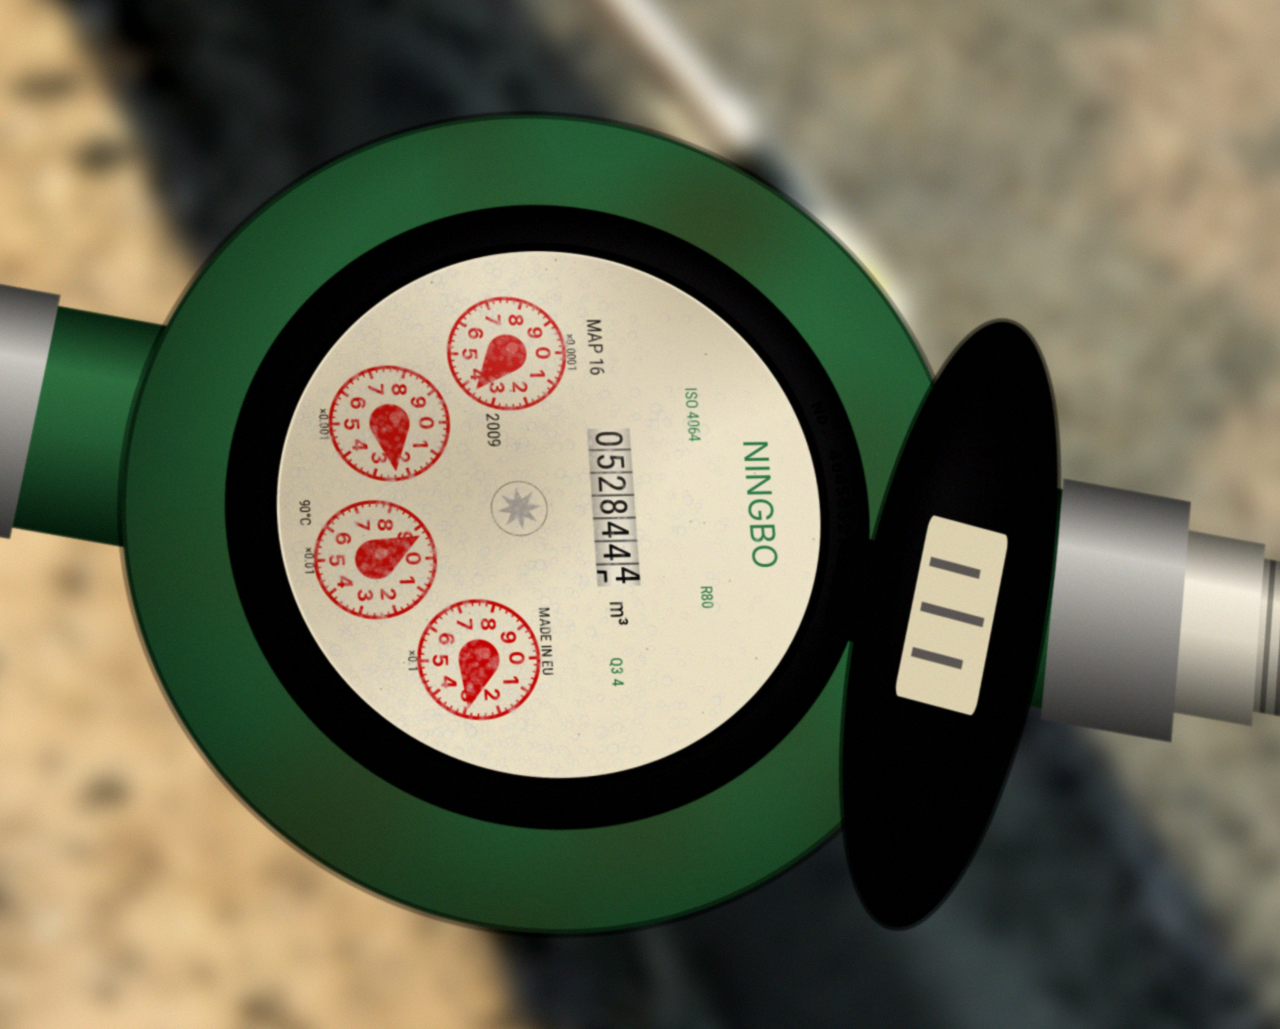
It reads {"value": 528444.2923, "unit": "m³"}
